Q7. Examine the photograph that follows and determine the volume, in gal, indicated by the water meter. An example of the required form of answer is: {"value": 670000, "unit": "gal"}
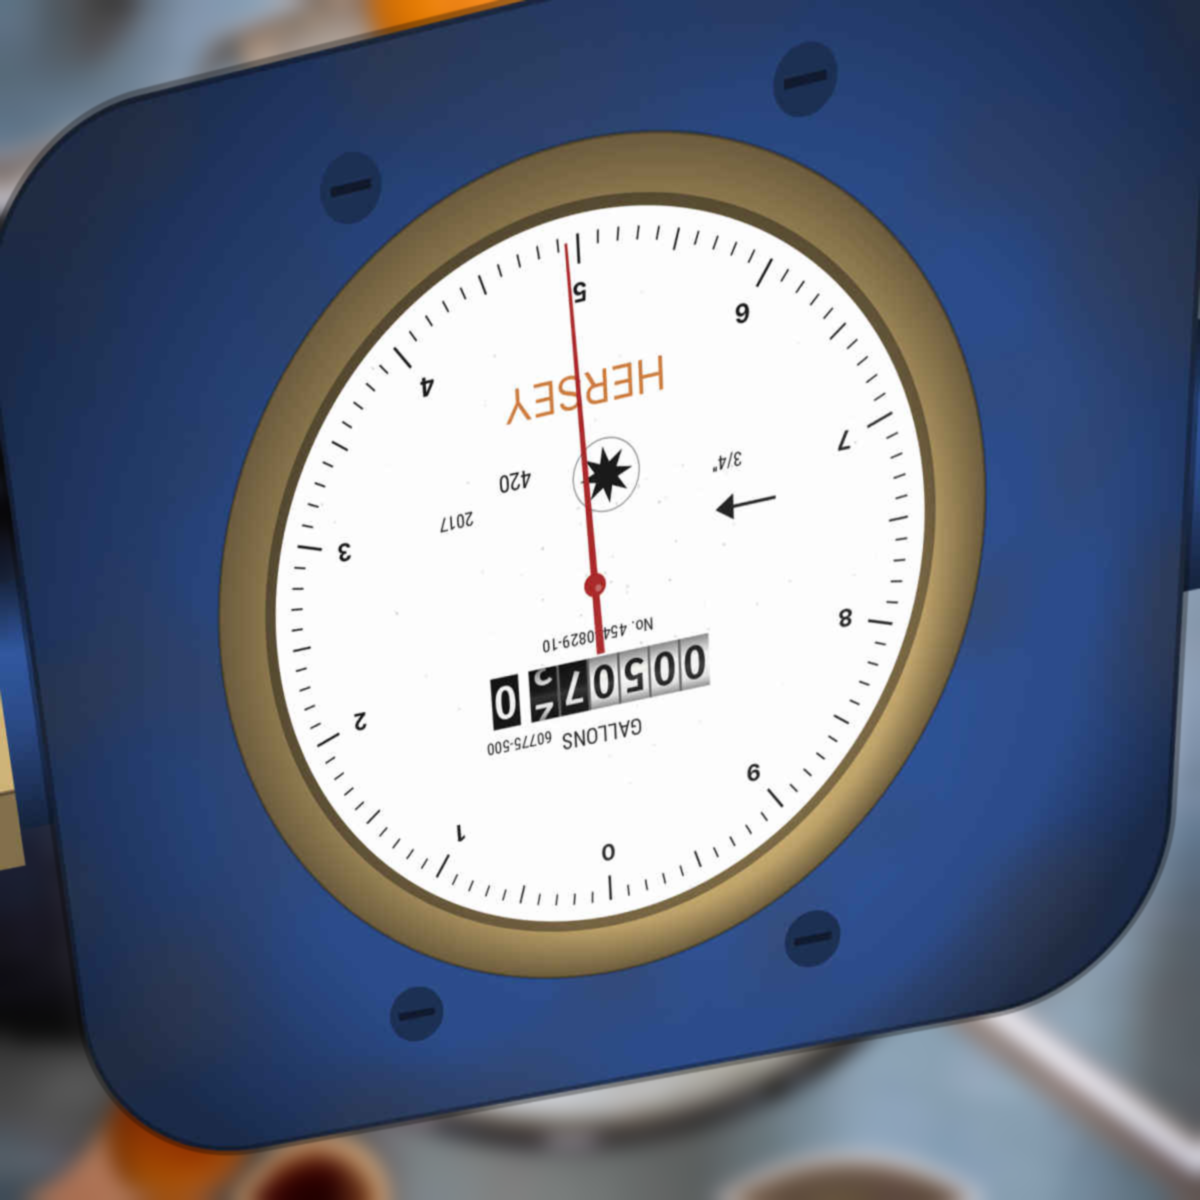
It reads {"value": 50724.9, "unit": "gal"}
